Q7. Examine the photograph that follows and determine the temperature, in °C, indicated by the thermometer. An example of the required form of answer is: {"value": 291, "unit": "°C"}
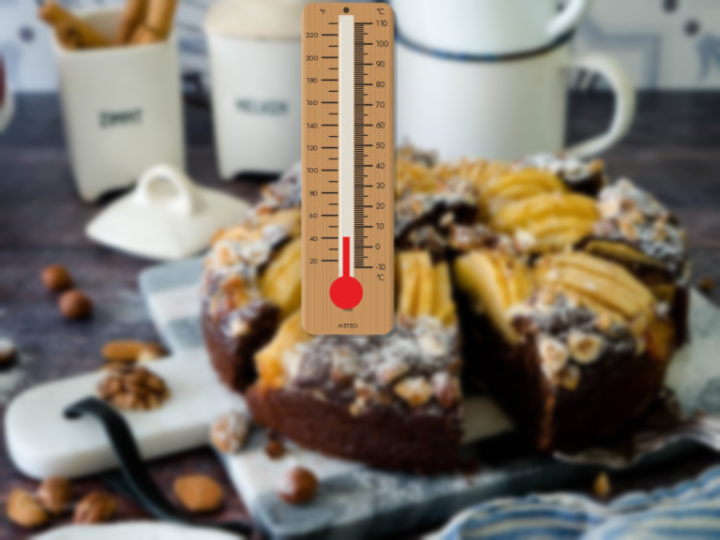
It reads {"value": 5, "unit": "°C"}
